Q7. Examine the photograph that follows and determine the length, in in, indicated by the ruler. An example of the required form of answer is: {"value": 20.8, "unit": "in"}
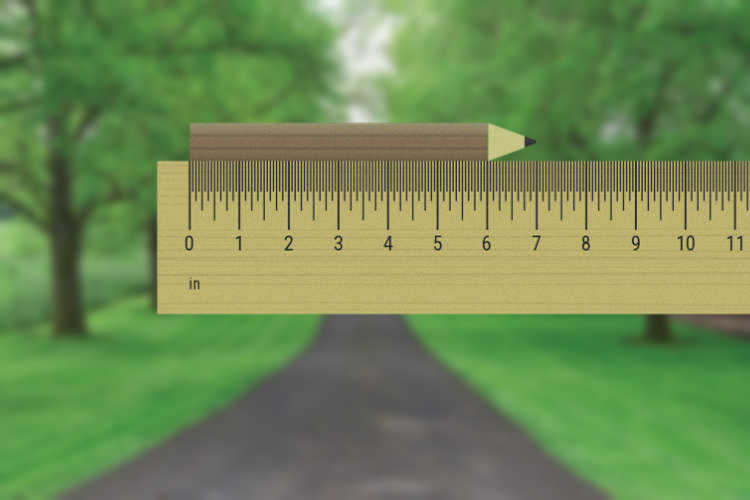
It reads {"value": 7, "unit": "in"}
